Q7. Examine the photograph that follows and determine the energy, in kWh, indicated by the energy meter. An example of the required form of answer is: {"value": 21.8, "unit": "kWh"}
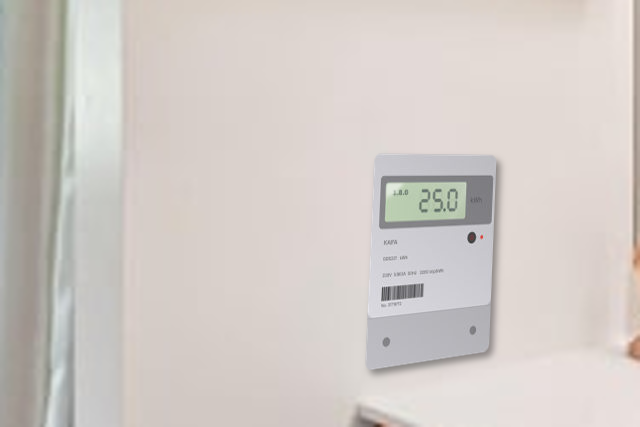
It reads {"value": 25.0, "unit": "kWh"}
